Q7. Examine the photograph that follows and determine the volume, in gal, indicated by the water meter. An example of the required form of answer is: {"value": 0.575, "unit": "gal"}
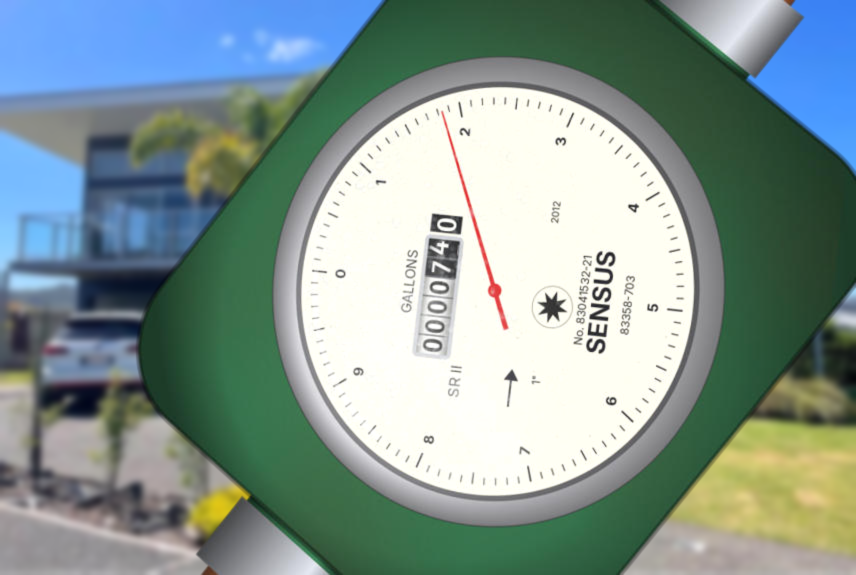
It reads {"value": 741.8, "unit": "gal"}
